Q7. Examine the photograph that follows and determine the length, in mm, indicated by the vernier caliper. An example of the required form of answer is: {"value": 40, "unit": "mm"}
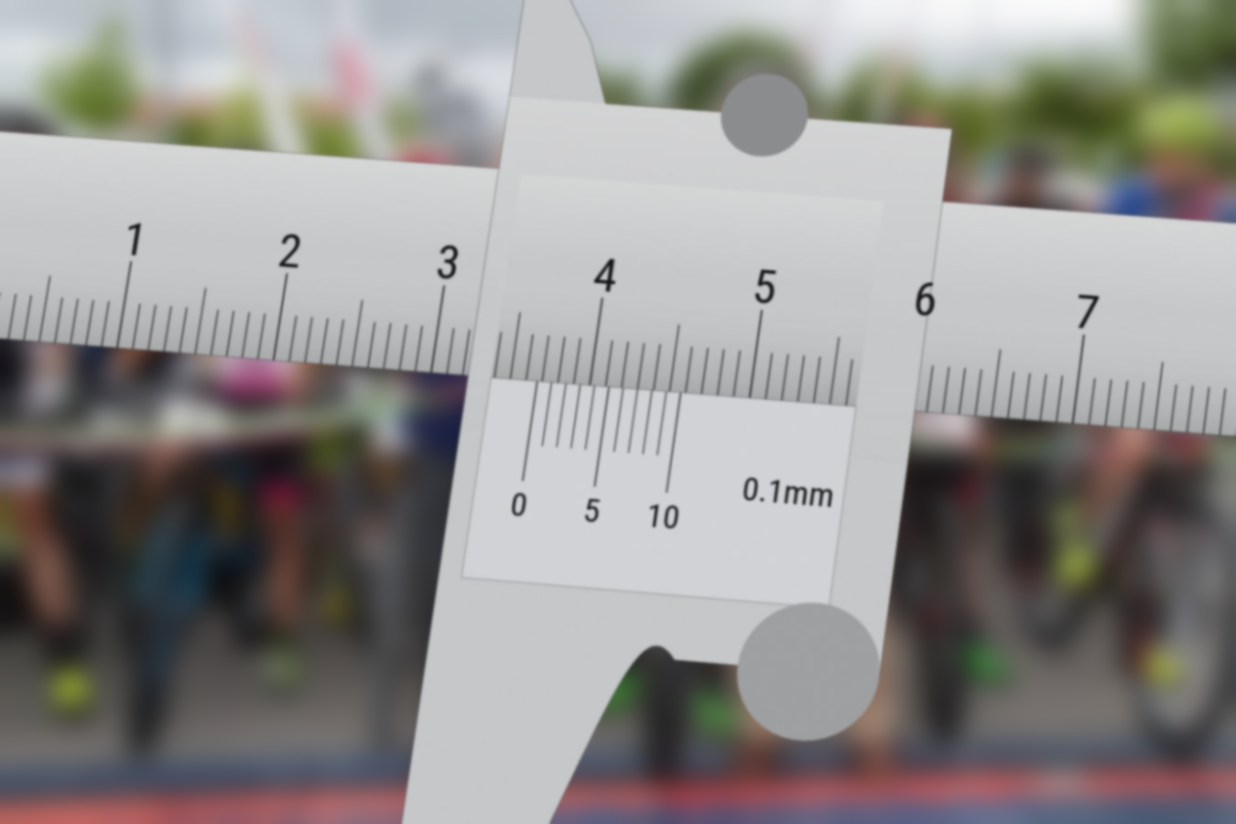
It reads {"value": 36.7, "unit": "mm"}
